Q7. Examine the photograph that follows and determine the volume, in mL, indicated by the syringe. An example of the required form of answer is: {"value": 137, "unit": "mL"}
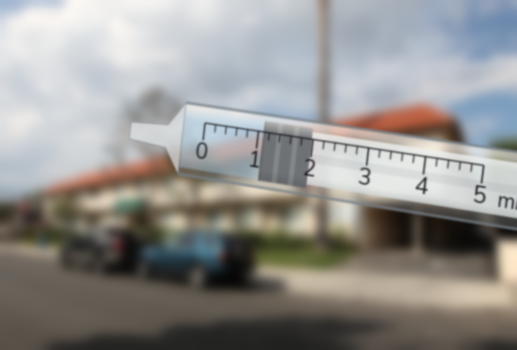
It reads {"value": 1.1, "unit": "mL"}
